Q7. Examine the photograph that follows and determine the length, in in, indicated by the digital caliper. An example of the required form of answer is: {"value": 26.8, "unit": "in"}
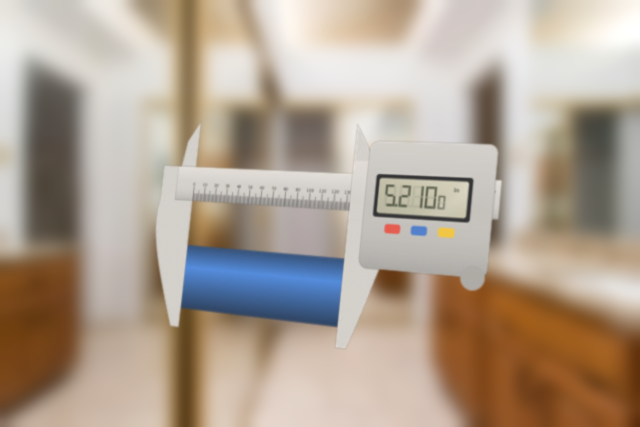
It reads {"value": 5.2100, "unit": "in"}
